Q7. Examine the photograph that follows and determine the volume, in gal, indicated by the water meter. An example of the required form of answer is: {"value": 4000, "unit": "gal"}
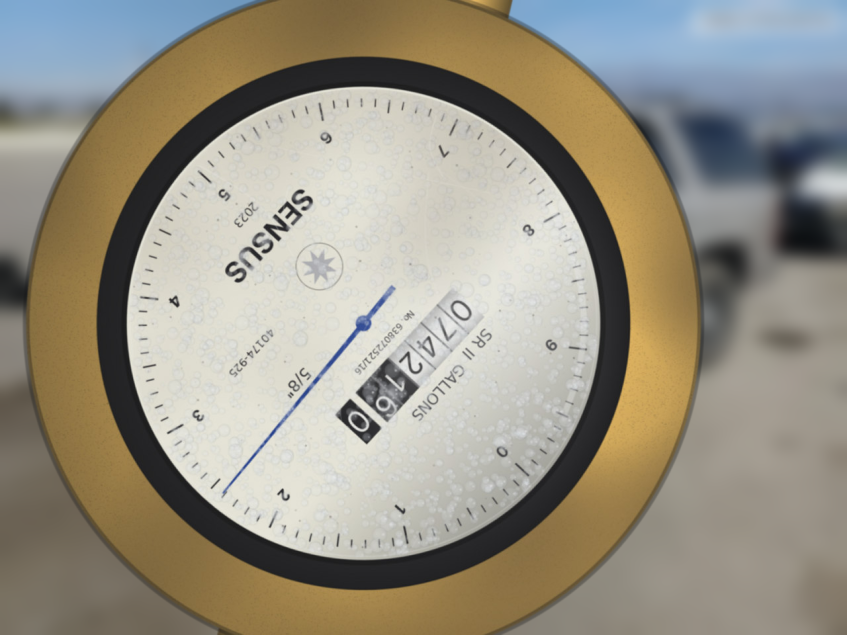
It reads {"value": 742162.4, "unit": "gal"}
